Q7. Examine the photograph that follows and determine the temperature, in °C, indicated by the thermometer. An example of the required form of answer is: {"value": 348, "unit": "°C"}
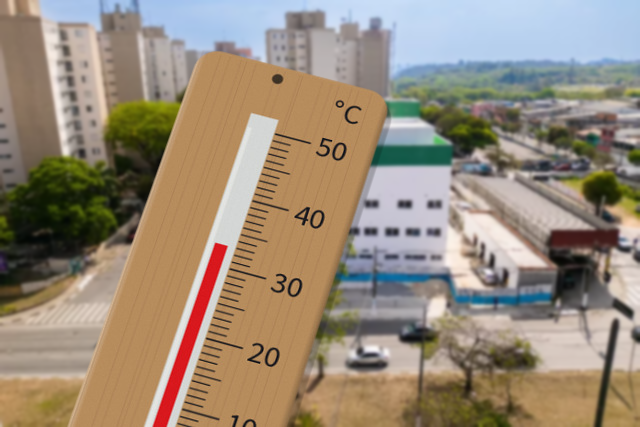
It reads {"value": 33, "unit": "°C"}
